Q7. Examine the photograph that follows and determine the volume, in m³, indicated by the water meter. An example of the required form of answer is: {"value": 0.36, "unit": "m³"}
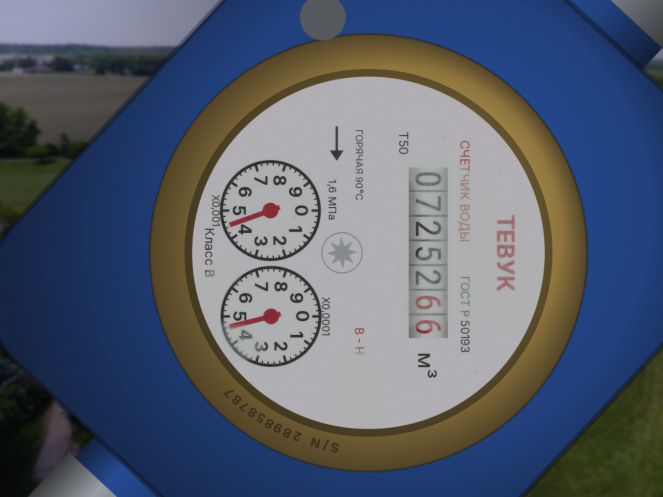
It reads {"value": 7252.6644, "unit": "m³"}
